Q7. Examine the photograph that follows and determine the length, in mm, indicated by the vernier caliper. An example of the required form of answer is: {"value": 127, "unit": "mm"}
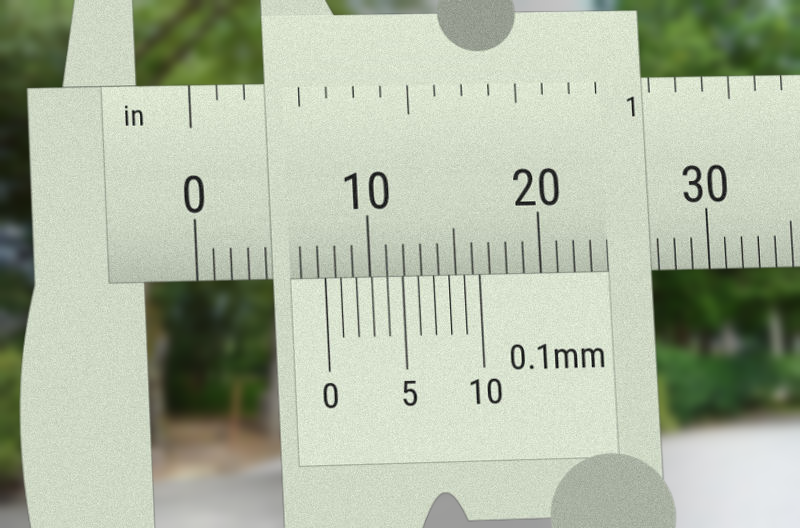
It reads {"value": 7.4, "unit": "mm"}
